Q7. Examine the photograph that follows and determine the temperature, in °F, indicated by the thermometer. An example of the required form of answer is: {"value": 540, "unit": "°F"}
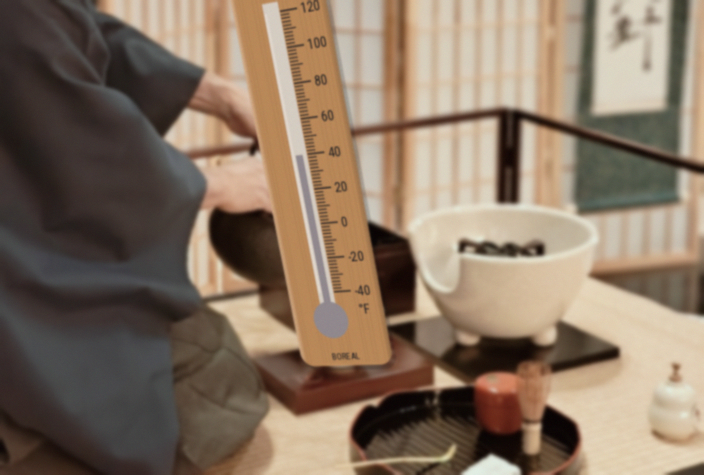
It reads {"value": 40, "unit": "°F"}
